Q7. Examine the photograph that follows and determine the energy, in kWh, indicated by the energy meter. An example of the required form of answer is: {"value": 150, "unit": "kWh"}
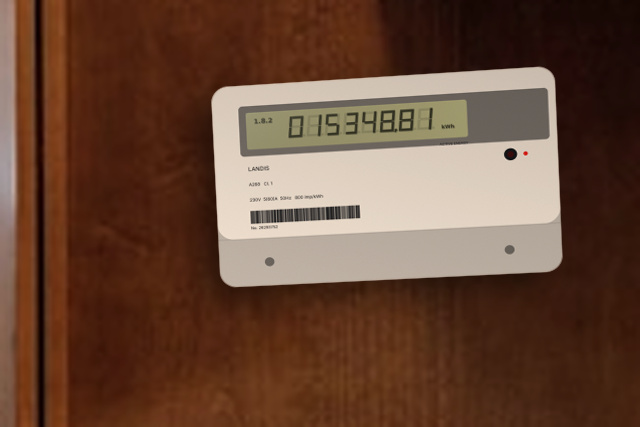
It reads {"value": 15348.81, "unit": "kWh"}
